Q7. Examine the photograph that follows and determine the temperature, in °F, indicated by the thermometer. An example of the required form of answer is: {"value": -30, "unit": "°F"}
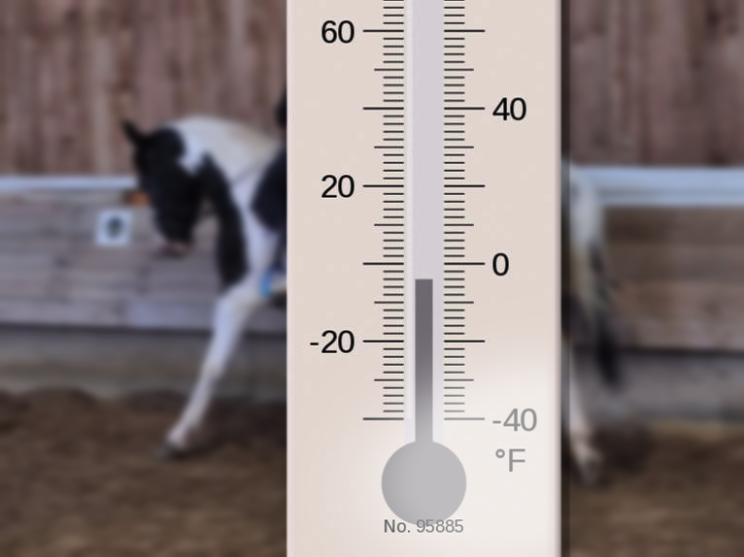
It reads {"value": -4, "unit": "°F"}
